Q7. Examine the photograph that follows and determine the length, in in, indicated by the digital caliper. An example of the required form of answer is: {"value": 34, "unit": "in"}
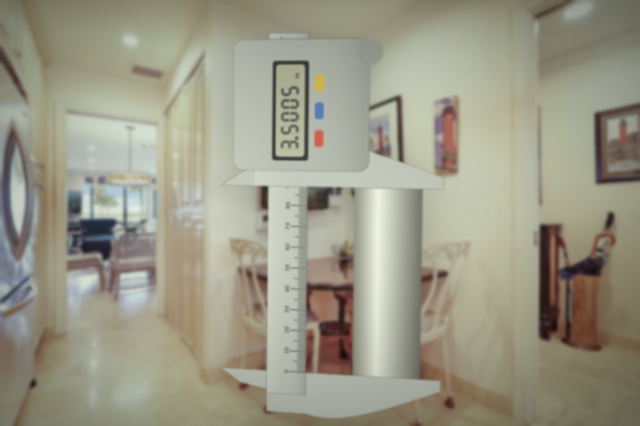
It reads {"value": 3.5005, "unit": "in"}
